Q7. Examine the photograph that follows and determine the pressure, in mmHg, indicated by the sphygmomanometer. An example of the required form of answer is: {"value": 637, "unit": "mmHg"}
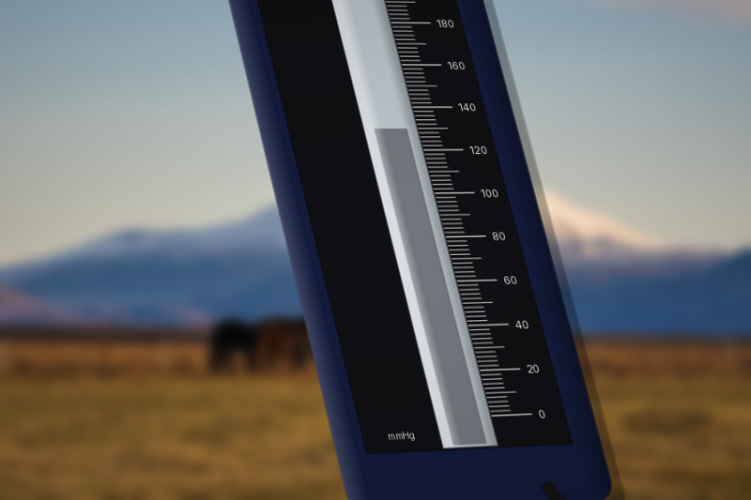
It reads {"value": 130, "unit": "mmHg"}
